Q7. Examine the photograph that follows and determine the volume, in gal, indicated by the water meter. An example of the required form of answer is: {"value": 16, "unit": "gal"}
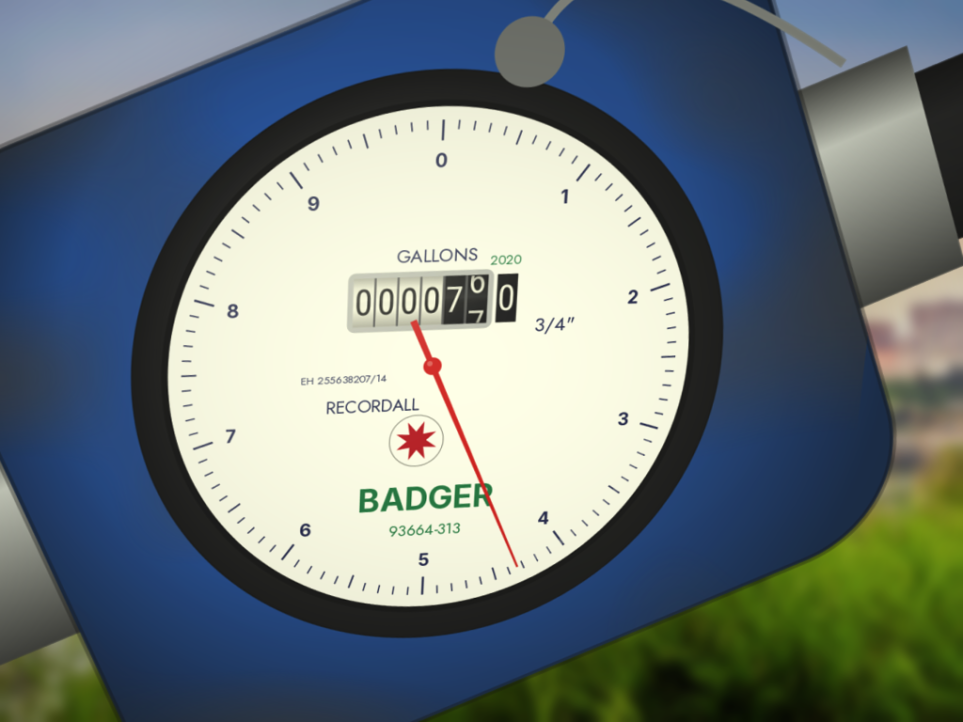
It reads {"value": 764.3, "unit": "gal"}
